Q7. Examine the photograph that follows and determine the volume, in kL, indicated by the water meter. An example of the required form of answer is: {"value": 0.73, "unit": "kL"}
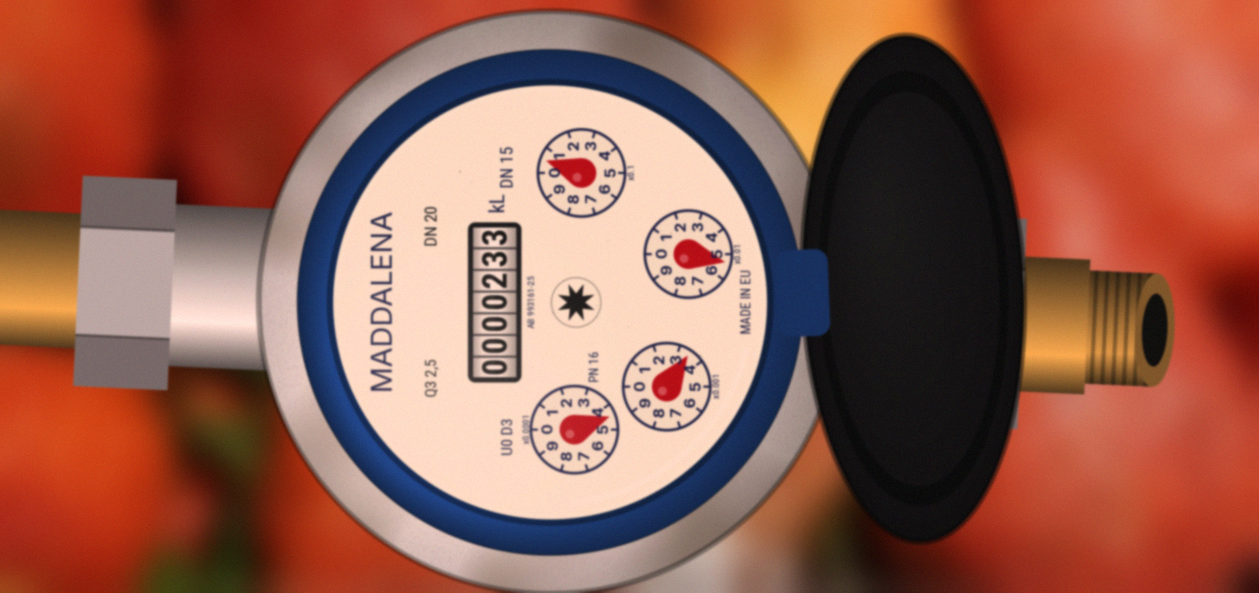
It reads {"value": 233.0534, "unit": "kL"}
